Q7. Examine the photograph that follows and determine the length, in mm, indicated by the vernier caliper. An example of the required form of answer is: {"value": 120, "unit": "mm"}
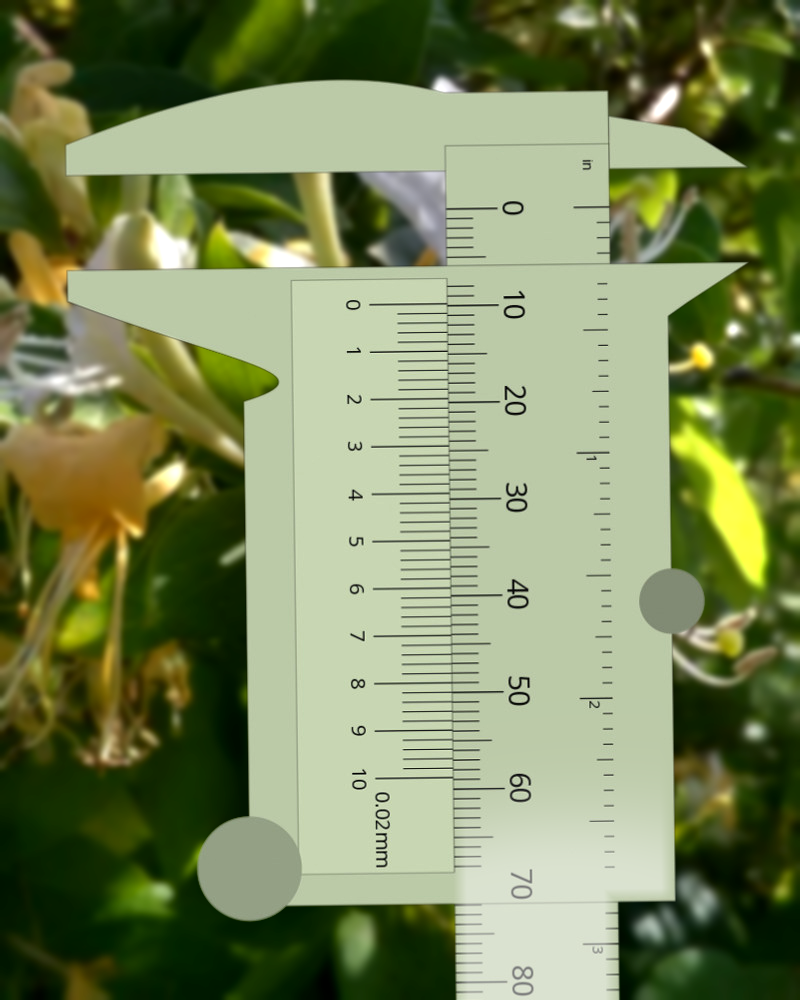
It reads {"value": 9.8, "unit": "mm"}
